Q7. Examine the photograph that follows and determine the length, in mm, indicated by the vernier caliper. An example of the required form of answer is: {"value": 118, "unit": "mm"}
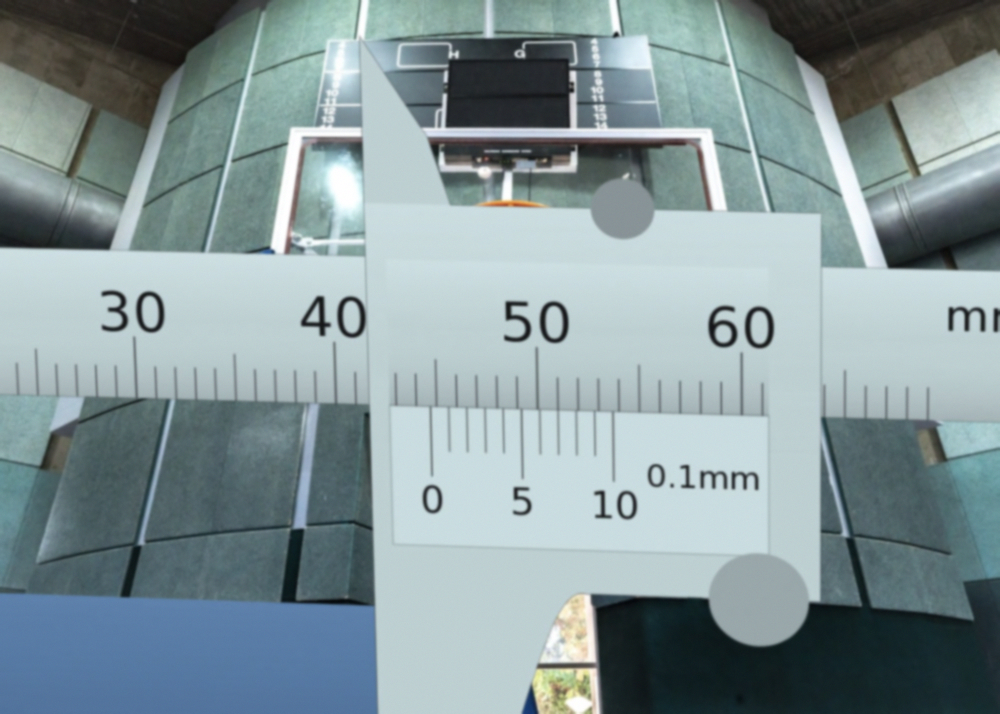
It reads {"value": 44.7, "unit": "mm"}
